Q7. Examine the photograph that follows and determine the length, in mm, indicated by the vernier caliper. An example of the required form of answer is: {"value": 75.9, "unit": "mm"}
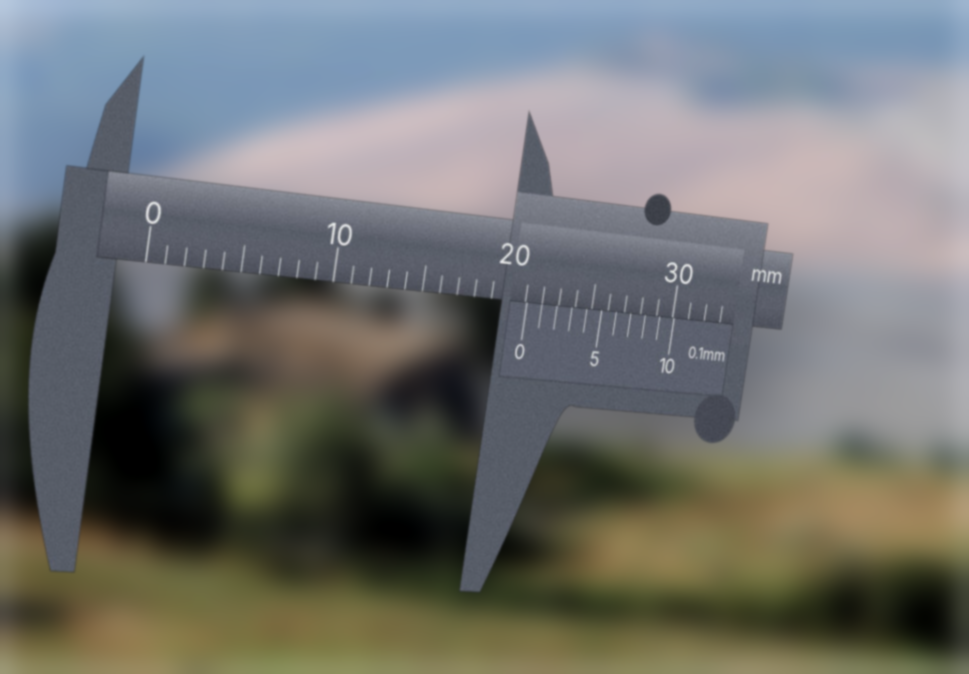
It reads {"value": 21.1, "unit": "mm"}
